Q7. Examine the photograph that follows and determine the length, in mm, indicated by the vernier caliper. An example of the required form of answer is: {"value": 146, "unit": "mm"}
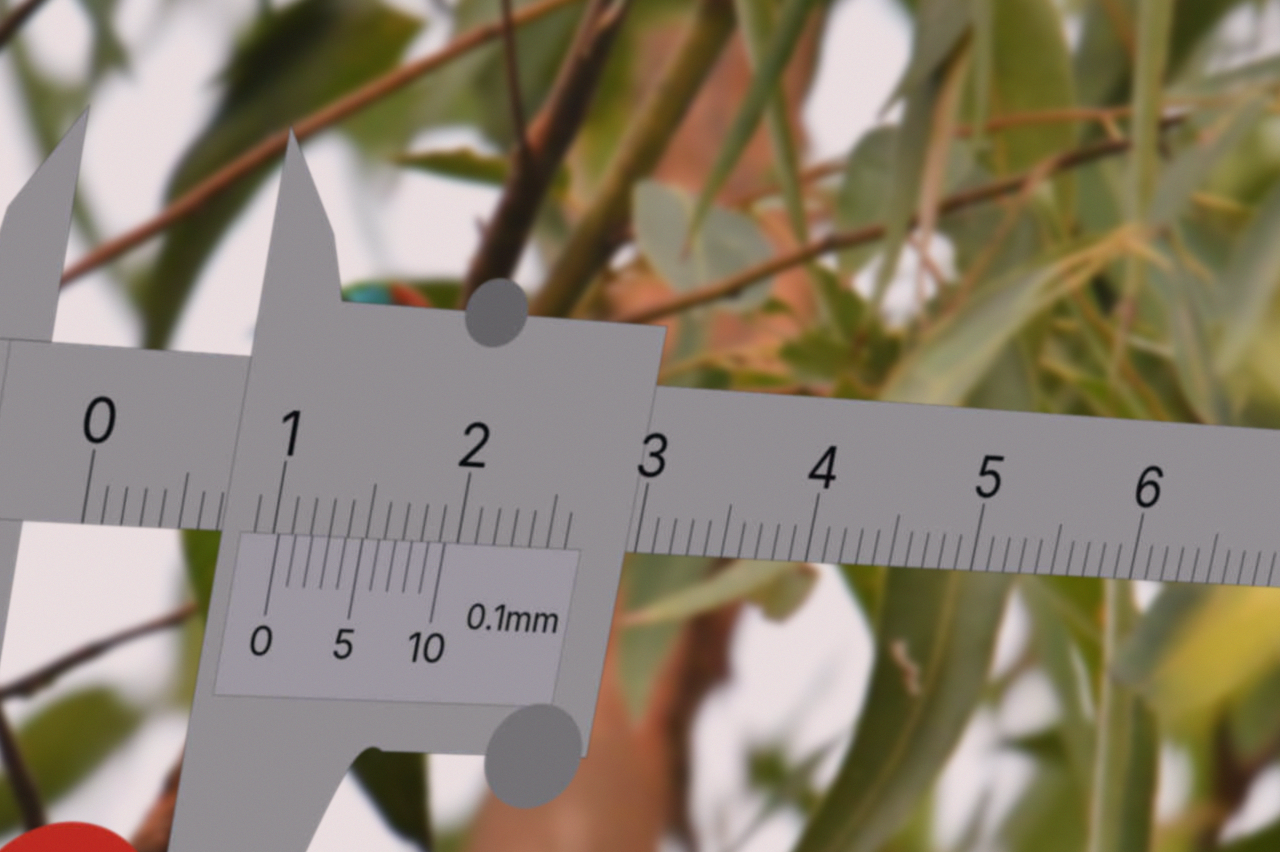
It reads {"value": 10.3, "unit": "mm"}
